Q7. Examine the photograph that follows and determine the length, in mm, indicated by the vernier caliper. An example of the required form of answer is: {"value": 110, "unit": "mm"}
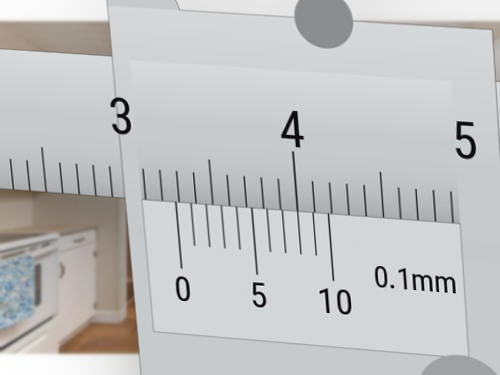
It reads {"value": 32.8, "unit": "mm"}
